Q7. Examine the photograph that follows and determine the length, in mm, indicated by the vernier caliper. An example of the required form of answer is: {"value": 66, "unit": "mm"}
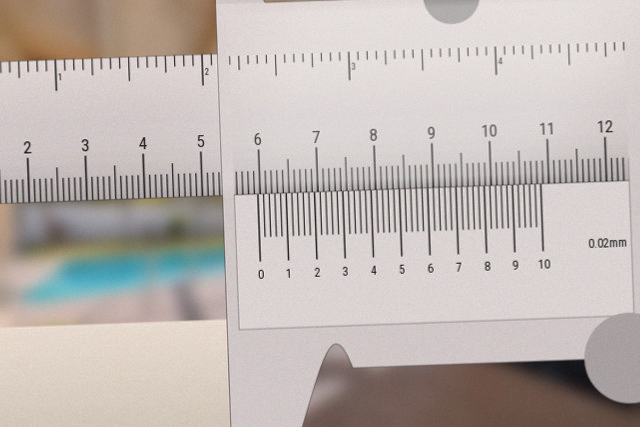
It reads {"value": 59.6, "unit": "mm"}
